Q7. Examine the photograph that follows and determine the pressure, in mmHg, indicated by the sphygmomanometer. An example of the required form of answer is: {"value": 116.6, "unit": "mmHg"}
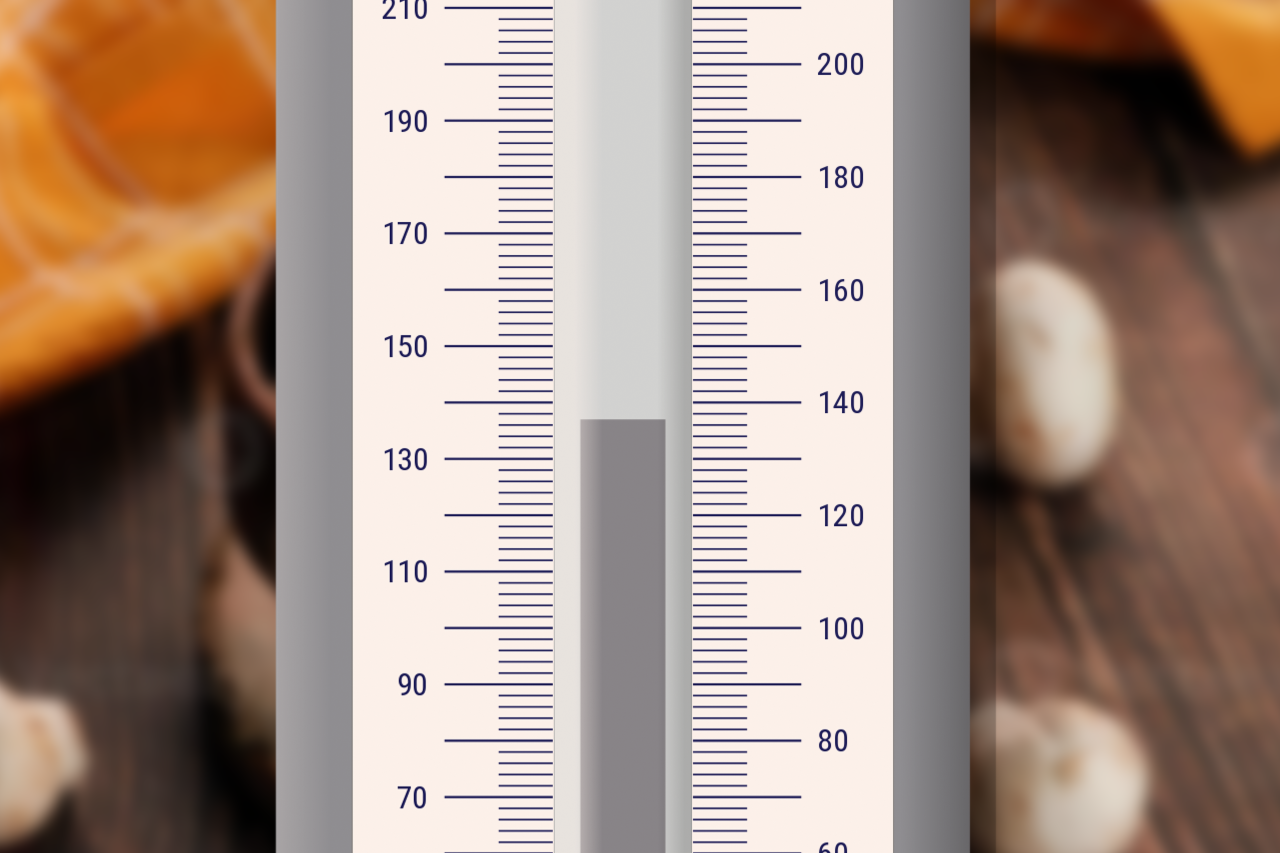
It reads {"value": 137, "unit": "mmHg"}
